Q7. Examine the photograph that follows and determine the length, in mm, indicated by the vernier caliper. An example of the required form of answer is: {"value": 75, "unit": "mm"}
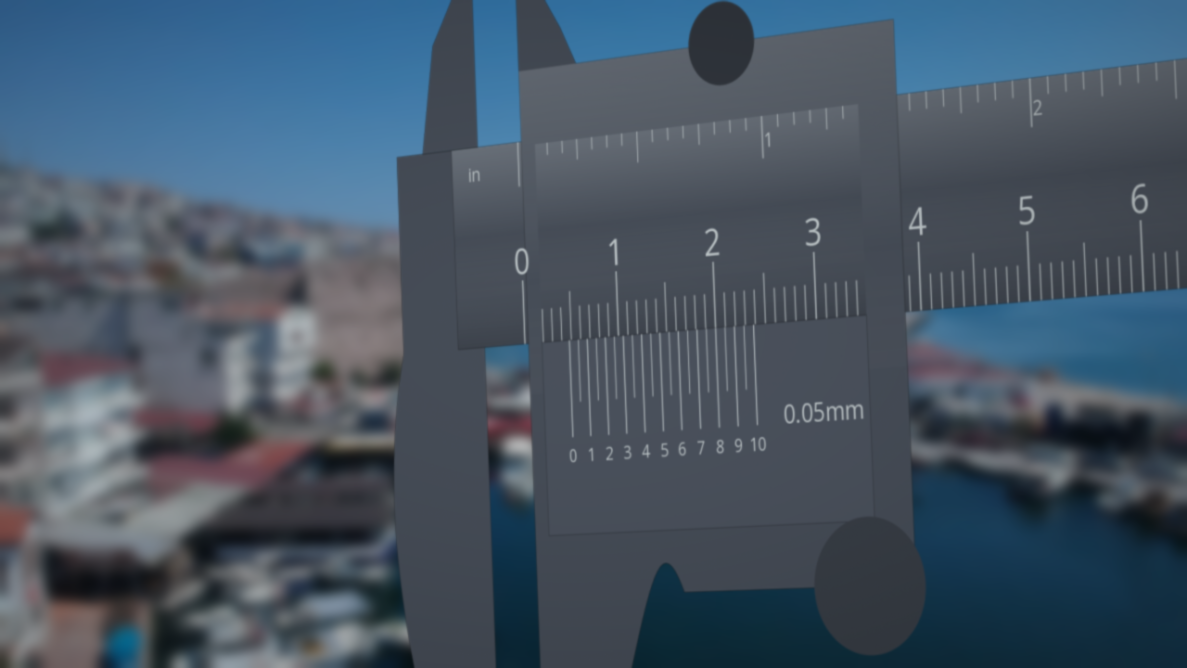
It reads {"value": 4.8, "unit": "mm"}
